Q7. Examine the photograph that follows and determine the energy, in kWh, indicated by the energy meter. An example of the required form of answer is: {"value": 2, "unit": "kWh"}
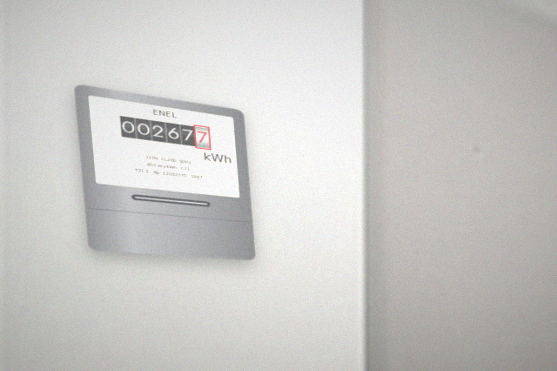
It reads {"value": 267.7, "unit": "kWh"}
